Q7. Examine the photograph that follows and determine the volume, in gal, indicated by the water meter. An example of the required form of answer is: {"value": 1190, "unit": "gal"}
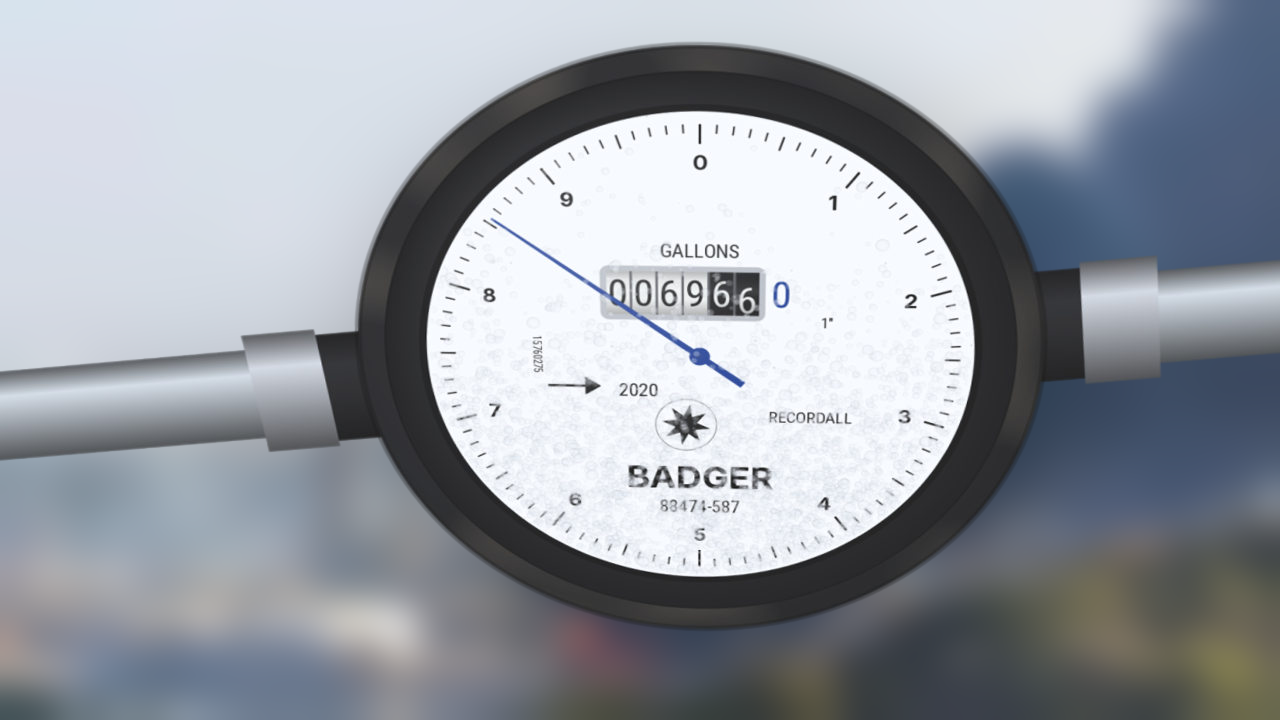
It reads {"value": 69658.5, "unit": "gal"}
